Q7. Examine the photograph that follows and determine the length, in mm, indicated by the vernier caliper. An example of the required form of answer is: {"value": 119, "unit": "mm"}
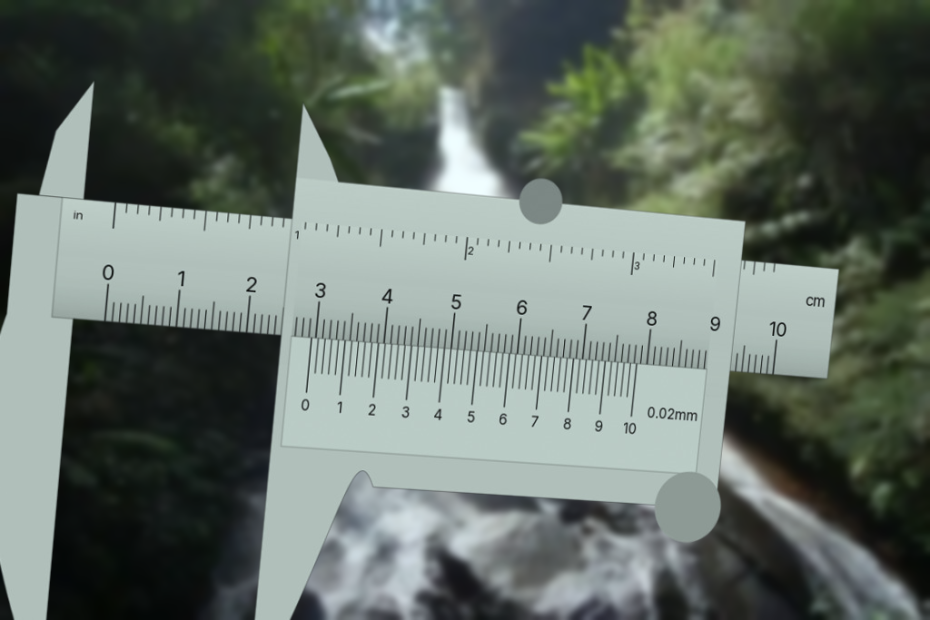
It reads {"value": 29.4, "unit": "mm"}
